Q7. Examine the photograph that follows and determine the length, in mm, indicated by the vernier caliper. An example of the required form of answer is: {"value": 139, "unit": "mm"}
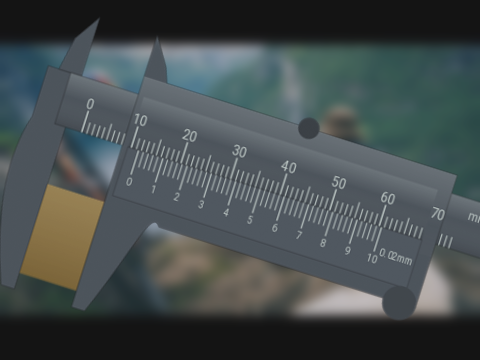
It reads {"value": 11.5, "unit": "mm"}
